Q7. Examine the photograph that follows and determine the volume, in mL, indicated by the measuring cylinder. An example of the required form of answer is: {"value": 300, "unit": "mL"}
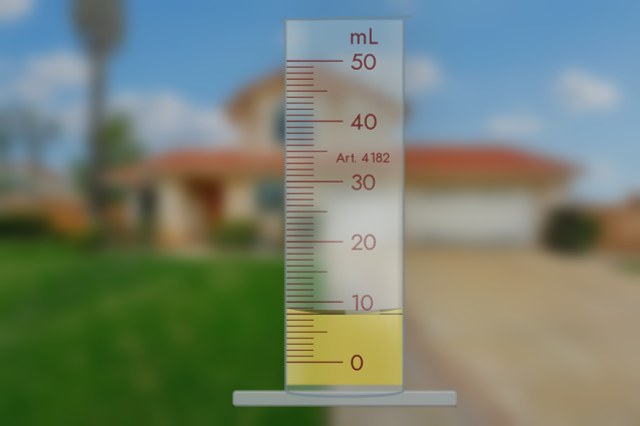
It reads {"value": 8, "unit": "mL"}
